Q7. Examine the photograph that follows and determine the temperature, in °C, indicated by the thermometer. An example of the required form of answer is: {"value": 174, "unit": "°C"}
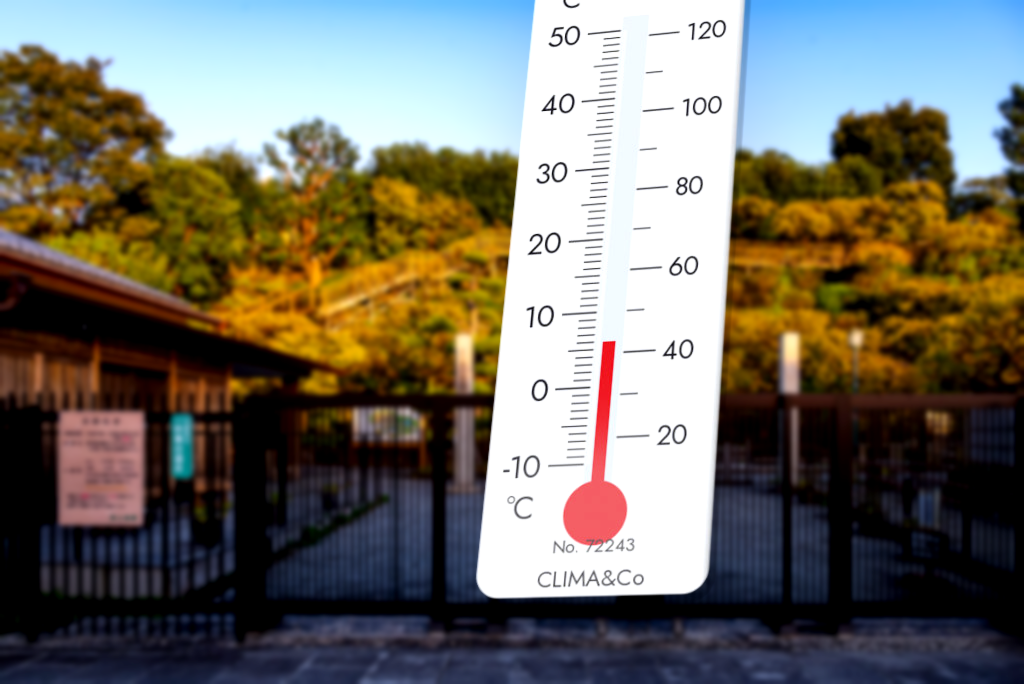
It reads {"value": 6, "unit": "°C"}
